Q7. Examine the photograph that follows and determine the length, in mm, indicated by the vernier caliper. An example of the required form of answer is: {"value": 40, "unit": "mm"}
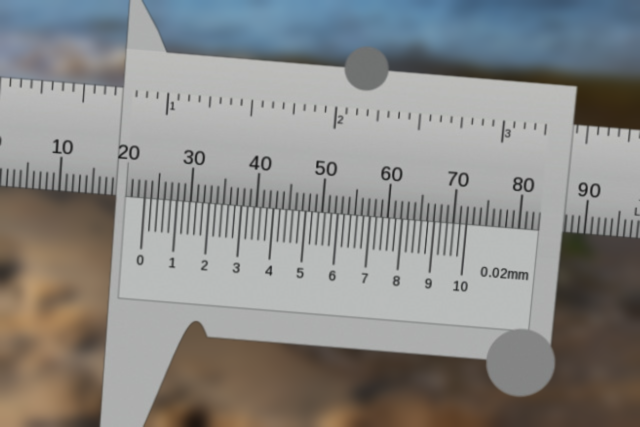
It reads {"value": 23.0, "unit": "mm"}
